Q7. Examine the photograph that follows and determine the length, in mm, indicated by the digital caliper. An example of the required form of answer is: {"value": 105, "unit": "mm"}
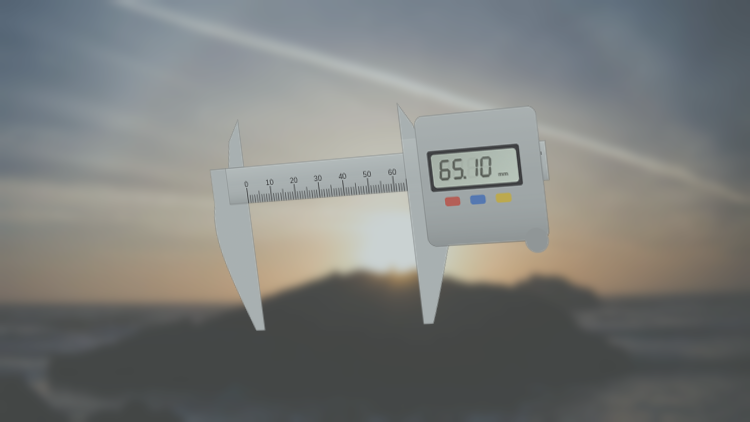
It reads {"value": 65.10, "unit": "mm"}
